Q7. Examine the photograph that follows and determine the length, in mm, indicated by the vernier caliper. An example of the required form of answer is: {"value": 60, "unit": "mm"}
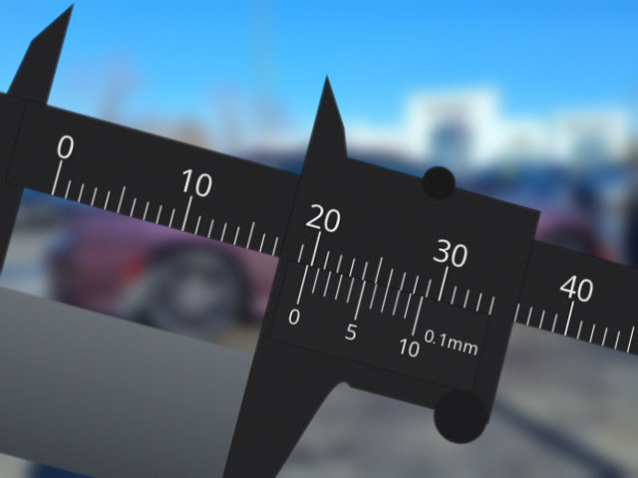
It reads {"value": 19.7, "unit": "mm"}
